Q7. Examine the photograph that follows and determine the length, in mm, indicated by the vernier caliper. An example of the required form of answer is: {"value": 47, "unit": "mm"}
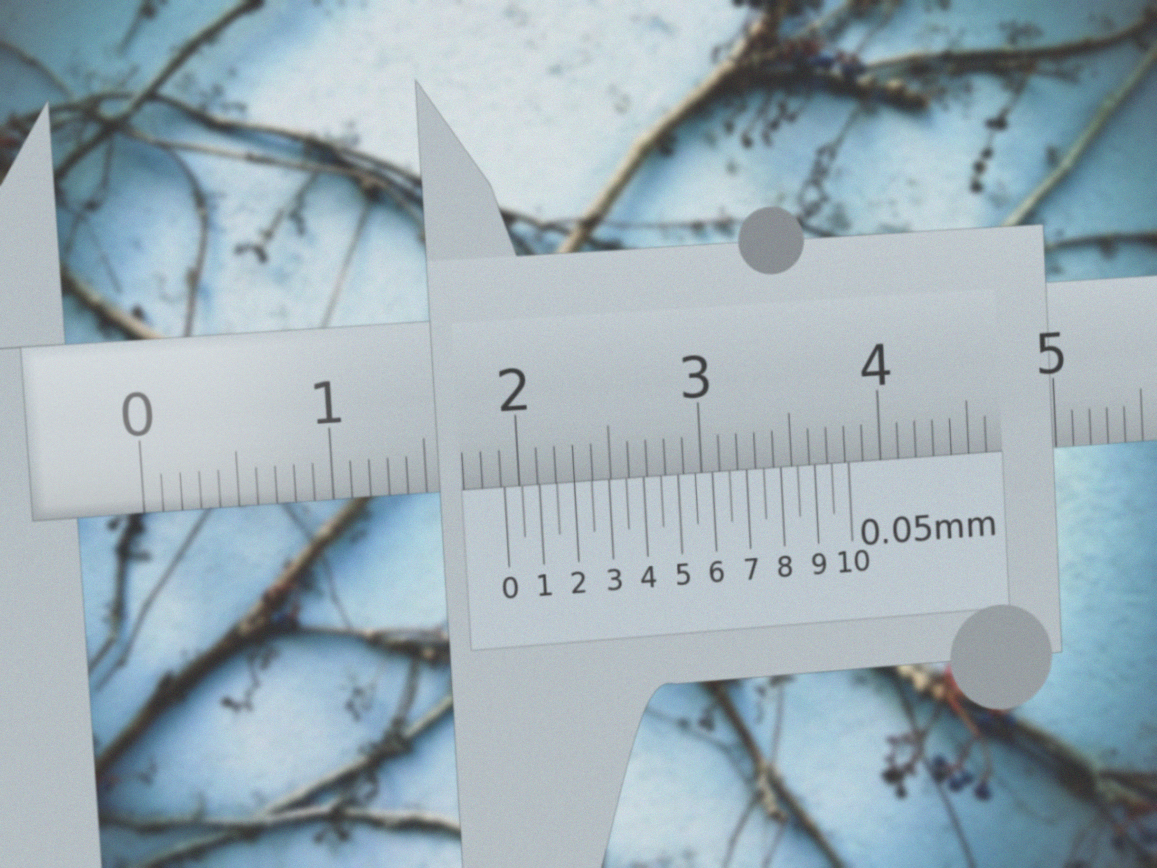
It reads {"value": 19.2, "unit": "mm"}
